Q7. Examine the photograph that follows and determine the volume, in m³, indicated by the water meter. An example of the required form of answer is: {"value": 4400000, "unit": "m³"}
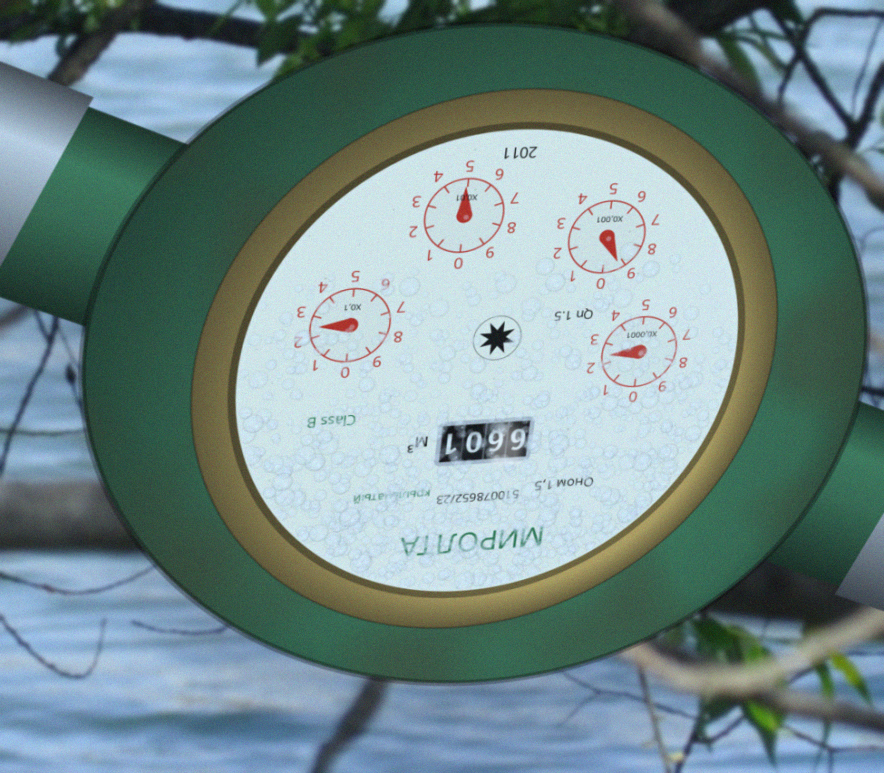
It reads {"value": 6601.2492, "unit": "m³"}
